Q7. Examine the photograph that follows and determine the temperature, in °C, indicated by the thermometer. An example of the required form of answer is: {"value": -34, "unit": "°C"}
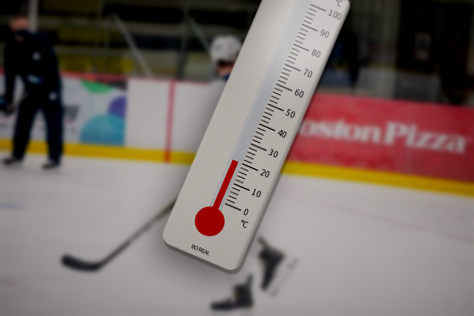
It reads {"value": 20, "unit": "°C"}
